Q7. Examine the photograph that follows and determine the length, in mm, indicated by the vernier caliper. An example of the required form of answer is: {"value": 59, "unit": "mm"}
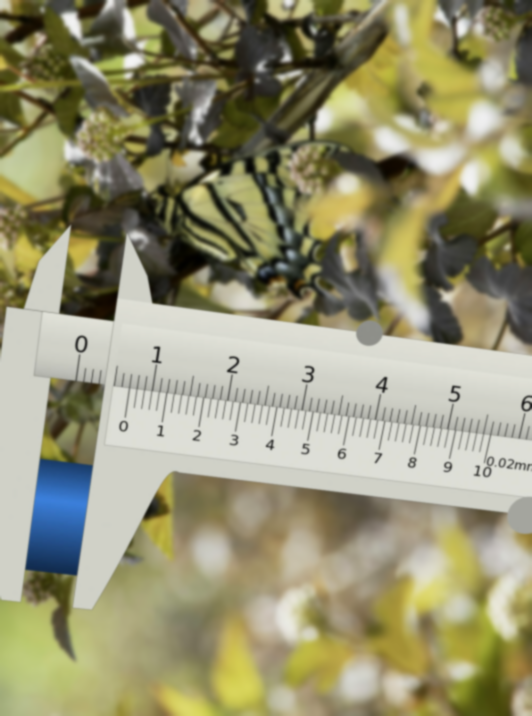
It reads {"value": 7.0, "unit": "mm"}
